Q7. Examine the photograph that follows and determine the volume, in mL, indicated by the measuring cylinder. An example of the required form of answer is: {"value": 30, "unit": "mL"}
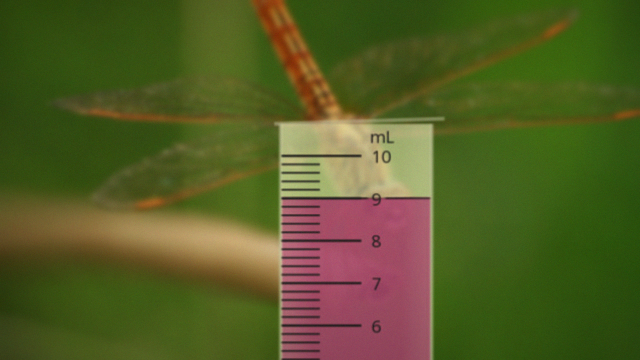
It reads {"value": 9, "unit": "mL"}
